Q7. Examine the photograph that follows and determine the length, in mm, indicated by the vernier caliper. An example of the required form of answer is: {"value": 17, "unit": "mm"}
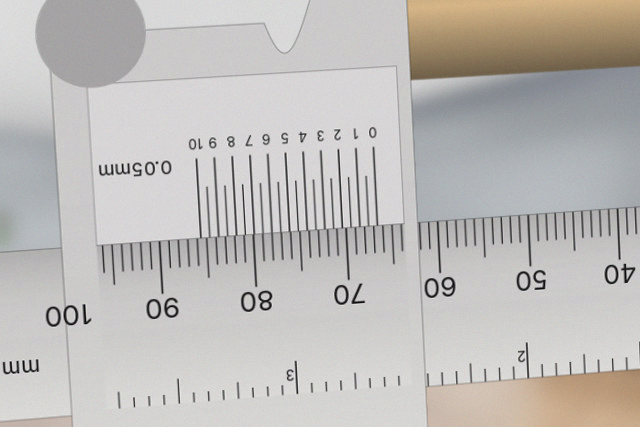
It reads {"value": 66.6, "unit": "mm"}
